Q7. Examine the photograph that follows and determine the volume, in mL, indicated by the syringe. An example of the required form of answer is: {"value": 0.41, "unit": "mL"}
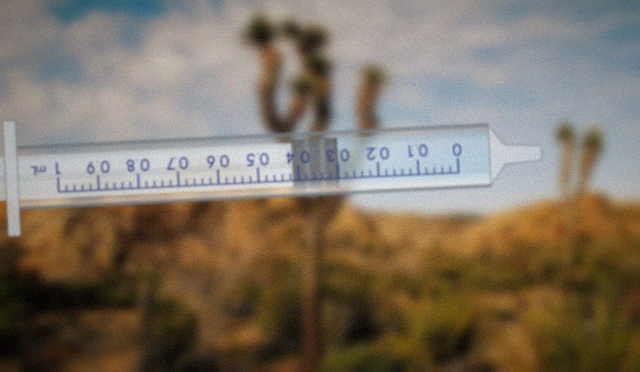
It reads {"value": 0.3, "unit": "mL"}
